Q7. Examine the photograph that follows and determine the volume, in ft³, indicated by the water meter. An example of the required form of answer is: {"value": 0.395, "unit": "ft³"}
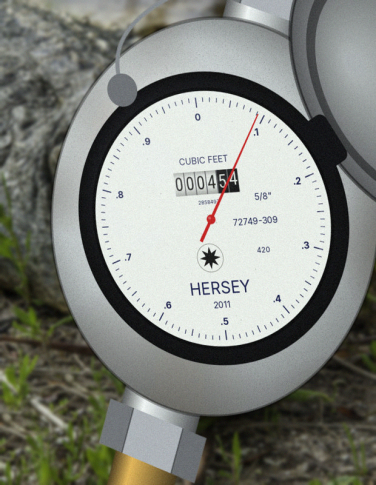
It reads {"value": 454.09, "unit": "ft³"}
